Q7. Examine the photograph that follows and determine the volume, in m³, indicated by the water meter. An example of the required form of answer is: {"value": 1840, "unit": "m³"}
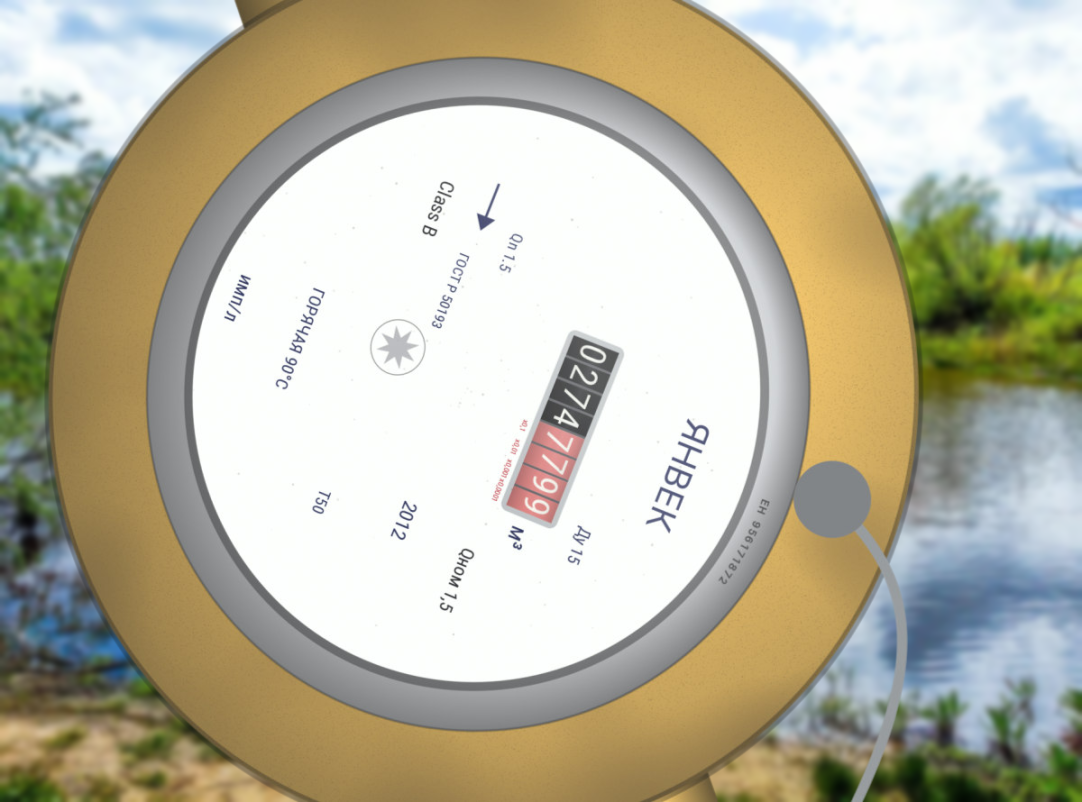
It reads {"value": 274.7799, "unit": "m³"}
